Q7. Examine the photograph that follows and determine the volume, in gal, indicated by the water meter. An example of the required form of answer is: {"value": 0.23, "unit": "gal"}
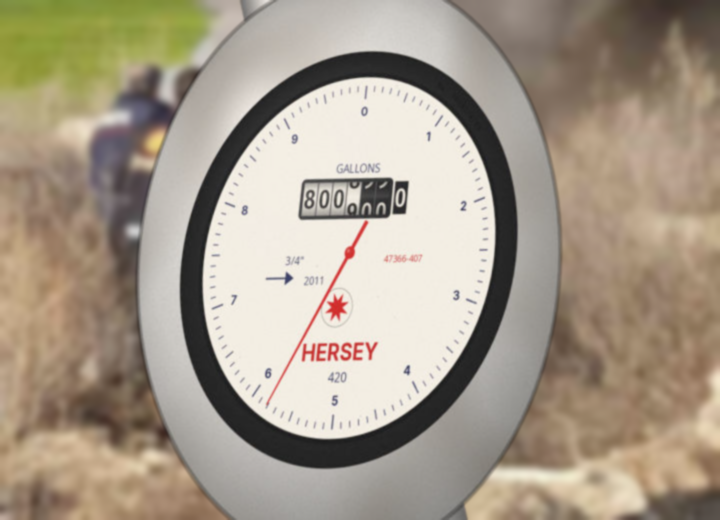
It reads {"value": 8008995.8, "unit": "gal"}
